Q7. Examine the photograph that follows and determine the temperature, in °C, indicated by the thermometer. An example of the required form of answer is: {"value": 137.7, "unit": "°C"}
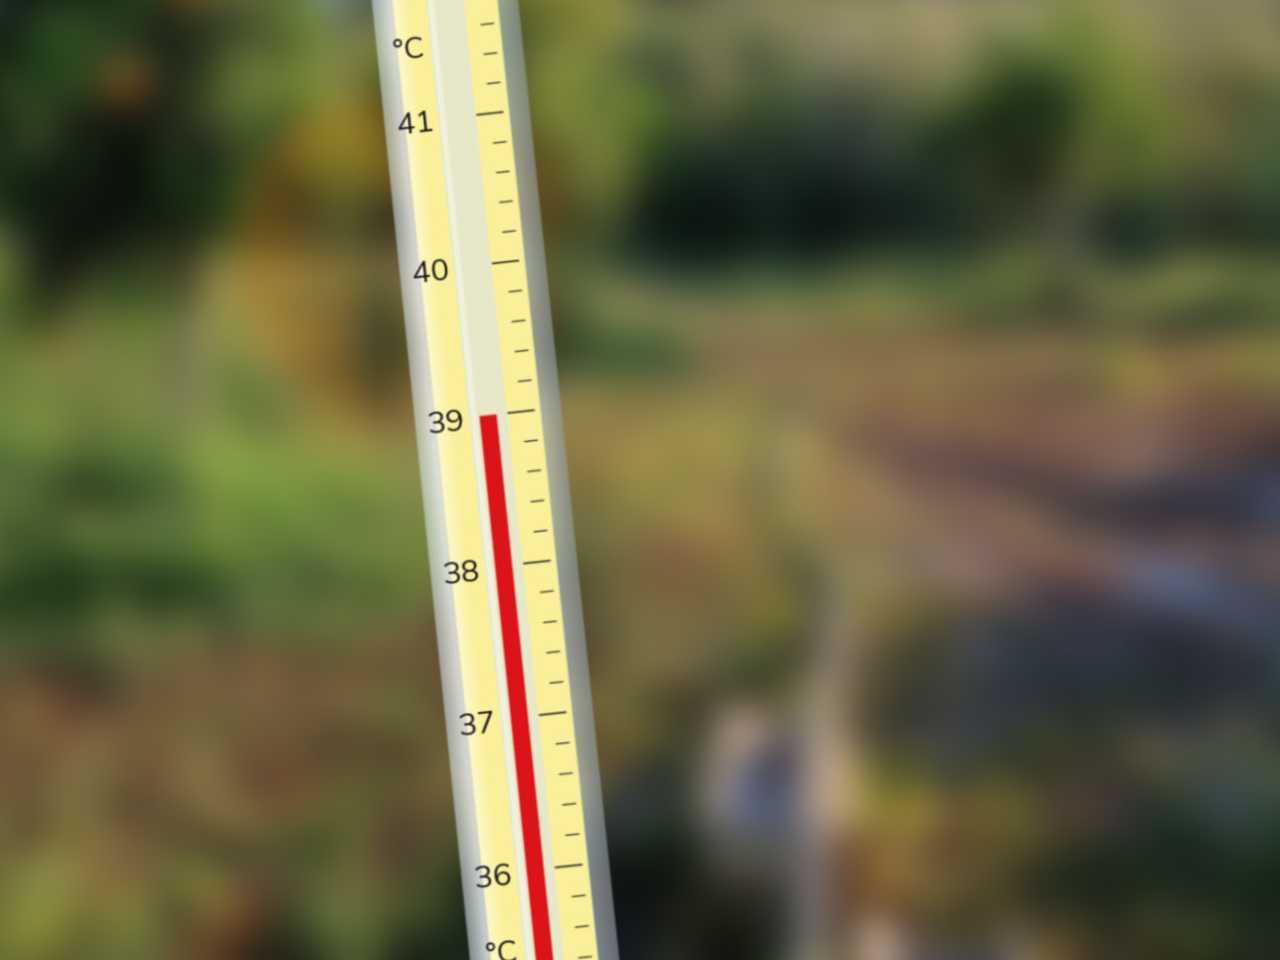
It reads {"value": 39, "unit": "°C"}
